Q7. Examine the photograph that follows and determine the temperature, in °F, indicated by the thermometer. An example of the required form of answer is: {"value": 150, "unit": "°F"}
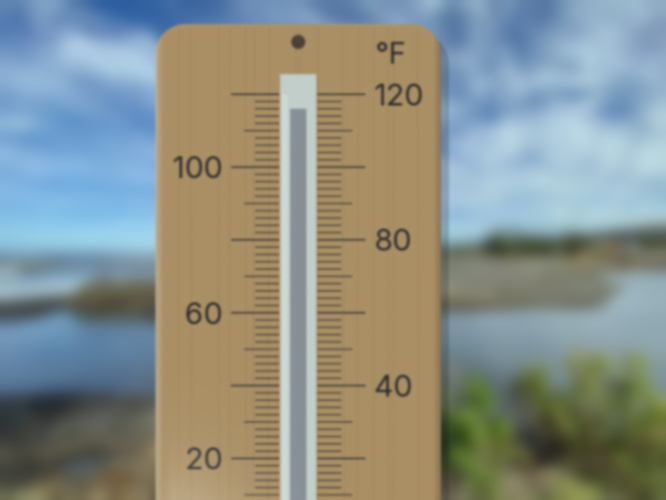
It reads {"value": 116, "unit": "°F"}
